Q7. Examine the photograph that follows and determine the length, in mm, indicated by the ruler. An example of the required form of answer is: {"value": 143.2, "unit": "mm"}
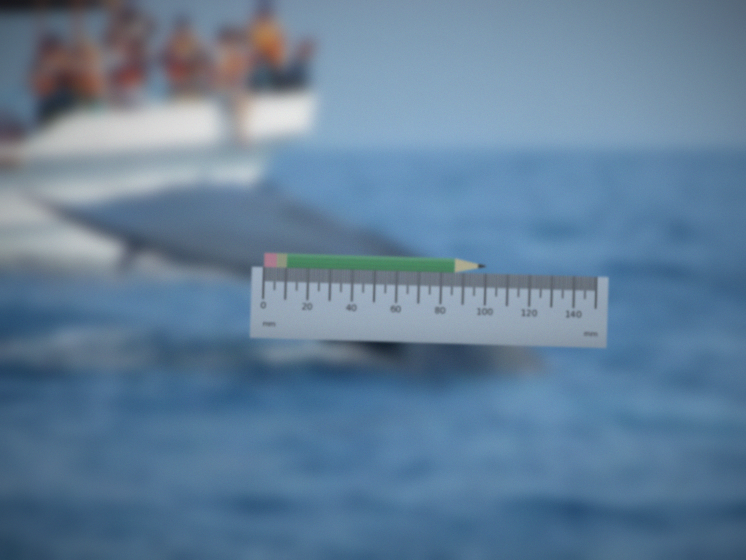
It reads {"value": 100, "unit": "mm"}
